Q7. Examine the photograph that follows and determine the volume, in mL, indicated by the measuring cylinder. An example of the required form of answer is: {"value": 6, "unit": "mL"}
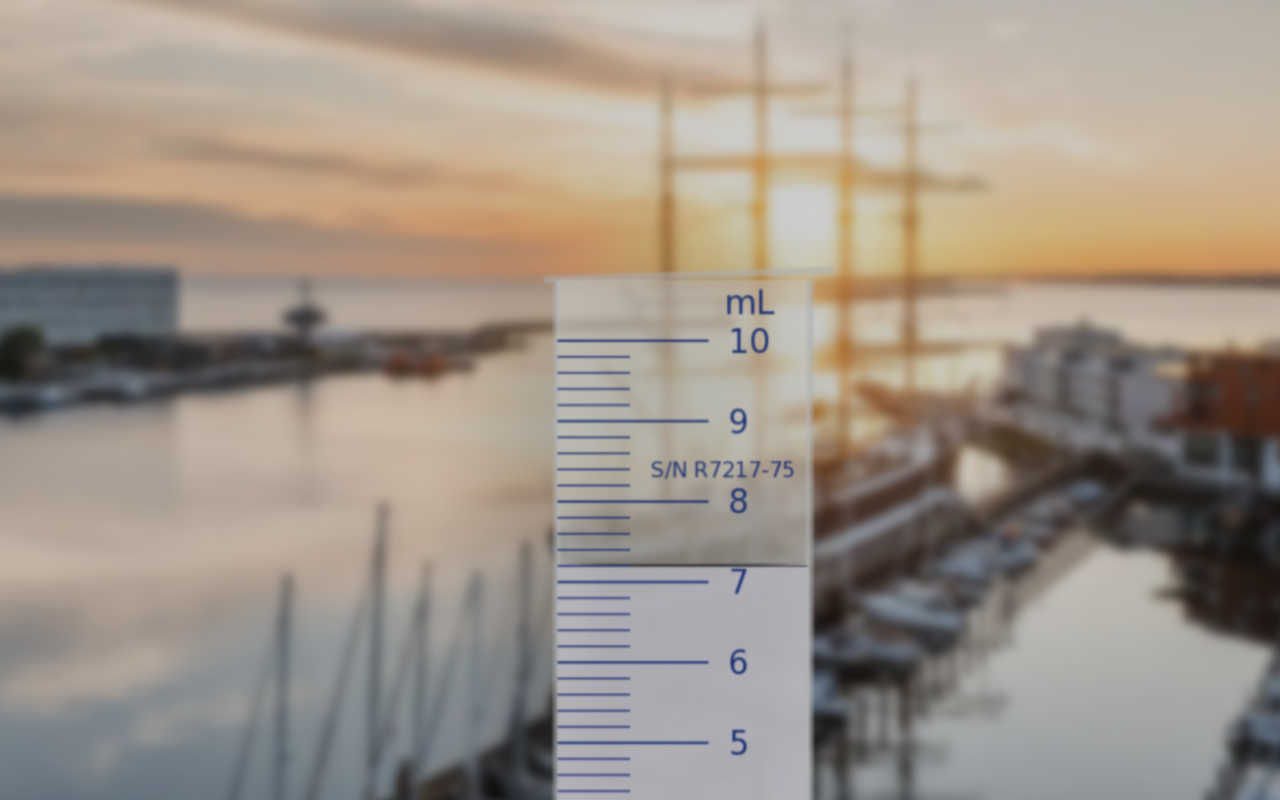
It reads {"value": 7.2, "unit": "mL"}
